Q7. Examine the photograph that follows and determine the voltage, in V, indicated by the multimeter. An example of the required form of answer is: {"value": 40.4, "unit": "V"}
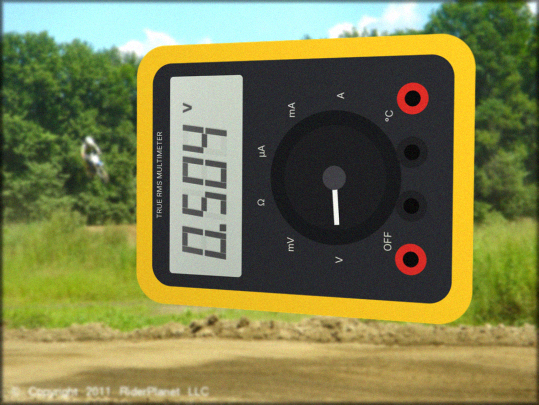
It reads {"value": 0.504, "unit": "V"}
